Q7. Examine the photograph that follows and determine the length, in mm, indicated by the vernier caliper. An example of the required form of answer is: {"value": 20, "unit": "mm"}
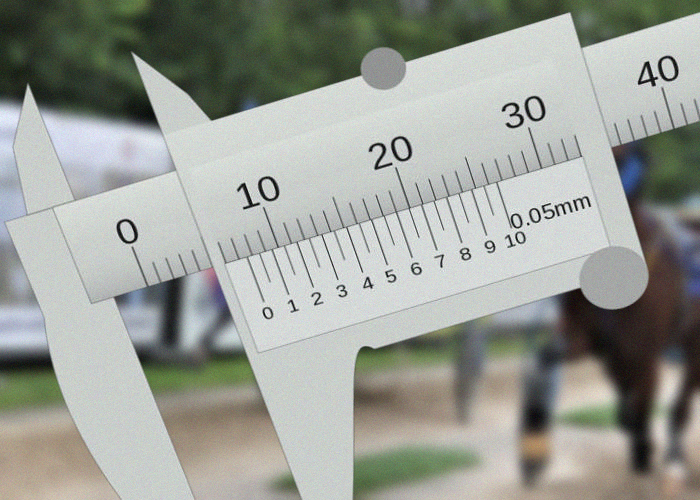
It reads {"value": 7.6, "unit": "mm"}
